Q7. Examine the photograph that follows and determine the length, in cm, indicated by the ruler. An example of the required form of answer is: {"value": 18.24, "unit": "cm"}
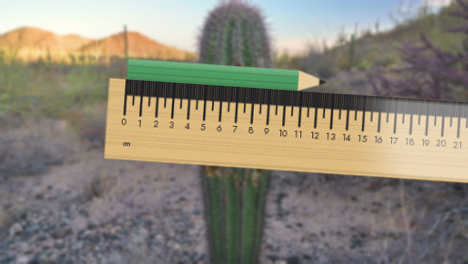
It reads {"value": 12.5, "unit": "cm"}
